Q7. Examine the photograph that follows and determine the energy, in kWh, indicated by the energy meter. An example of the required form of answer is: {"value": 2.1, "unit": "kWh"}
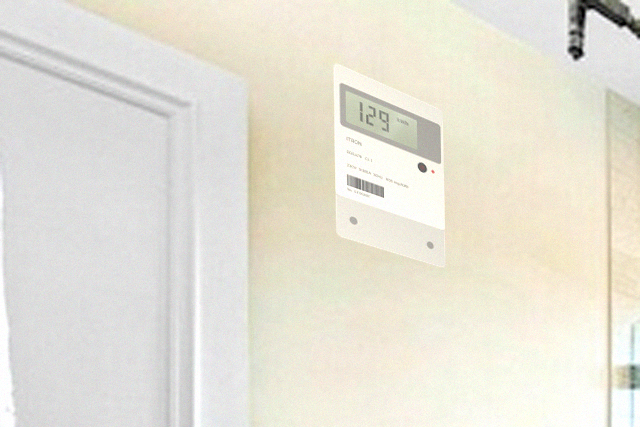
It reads {"value": 129, "unit": "kWh"}
